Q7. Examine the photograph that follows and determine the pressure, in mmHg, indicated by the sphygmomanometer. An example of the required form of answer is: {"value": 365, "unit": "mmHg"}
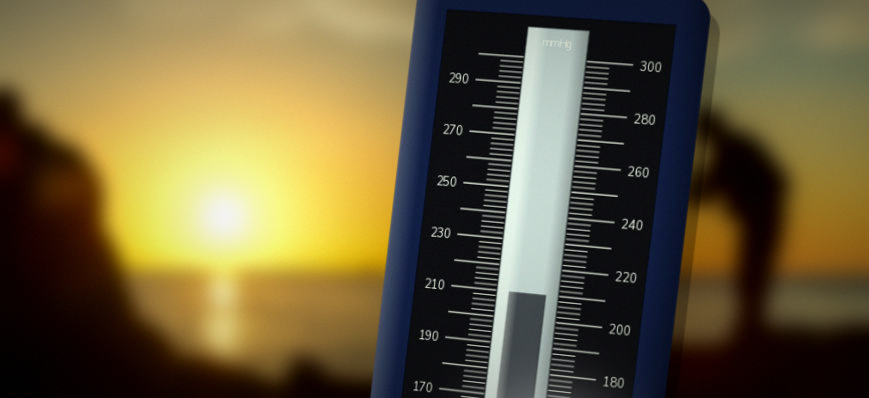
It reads {"value": 210, "unit": "mmHg"}
